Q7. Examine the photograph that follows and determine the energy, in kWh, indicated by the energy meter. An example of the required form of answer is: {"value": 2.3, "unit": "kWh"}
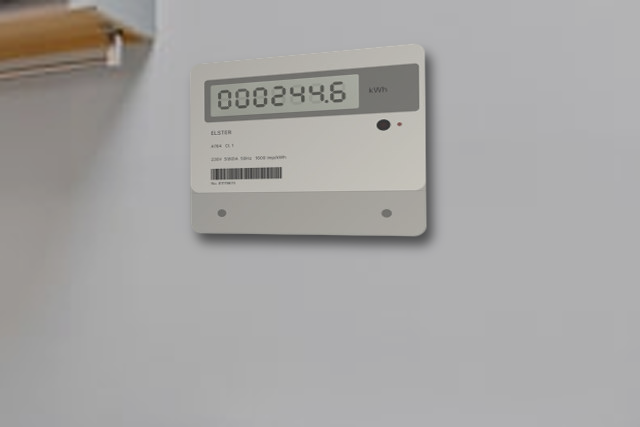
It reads {"value": 244.6, "unit": "kWh"}
